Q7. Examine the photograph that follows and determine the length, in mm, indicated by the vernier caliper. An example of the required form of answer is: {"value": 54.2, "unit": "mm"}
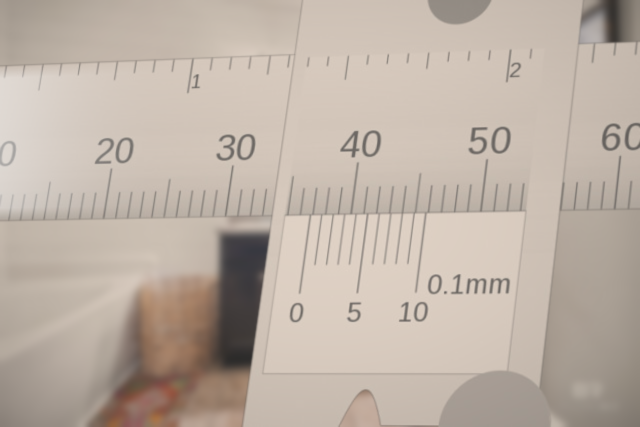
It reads {"value": 36.8, "unit": "mm"}
